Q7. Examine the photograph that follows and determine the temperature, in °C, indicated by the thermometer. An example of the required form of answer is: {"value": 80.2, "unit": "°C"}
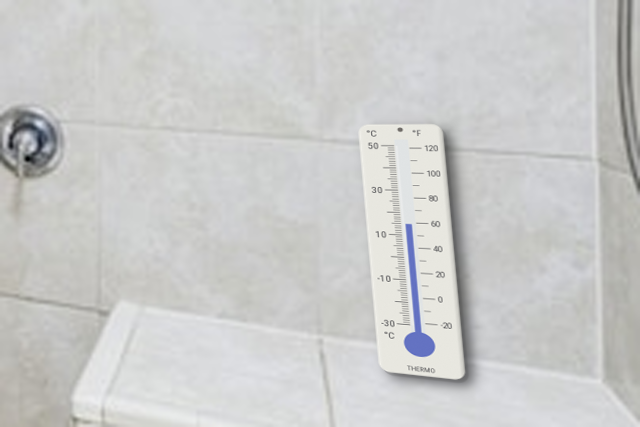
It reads {"value": 15, "unit": "°C"}
